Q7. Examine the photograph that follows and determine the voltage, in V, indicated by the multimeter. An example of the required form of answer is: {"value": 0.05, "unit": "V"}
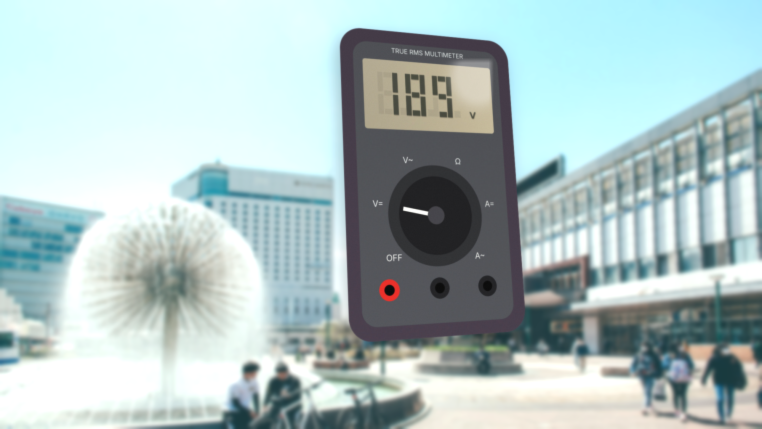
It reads {"value": 189, "unit": "V"}
